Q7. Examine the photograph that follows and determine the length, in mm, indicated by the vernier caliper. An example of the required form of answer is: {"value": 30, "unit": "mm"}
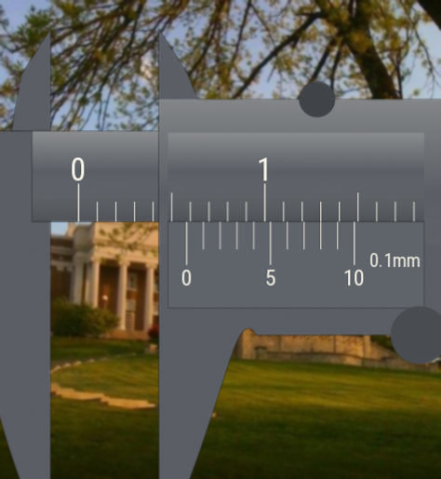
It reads {"value": 5.8, "unit": "mm"}
